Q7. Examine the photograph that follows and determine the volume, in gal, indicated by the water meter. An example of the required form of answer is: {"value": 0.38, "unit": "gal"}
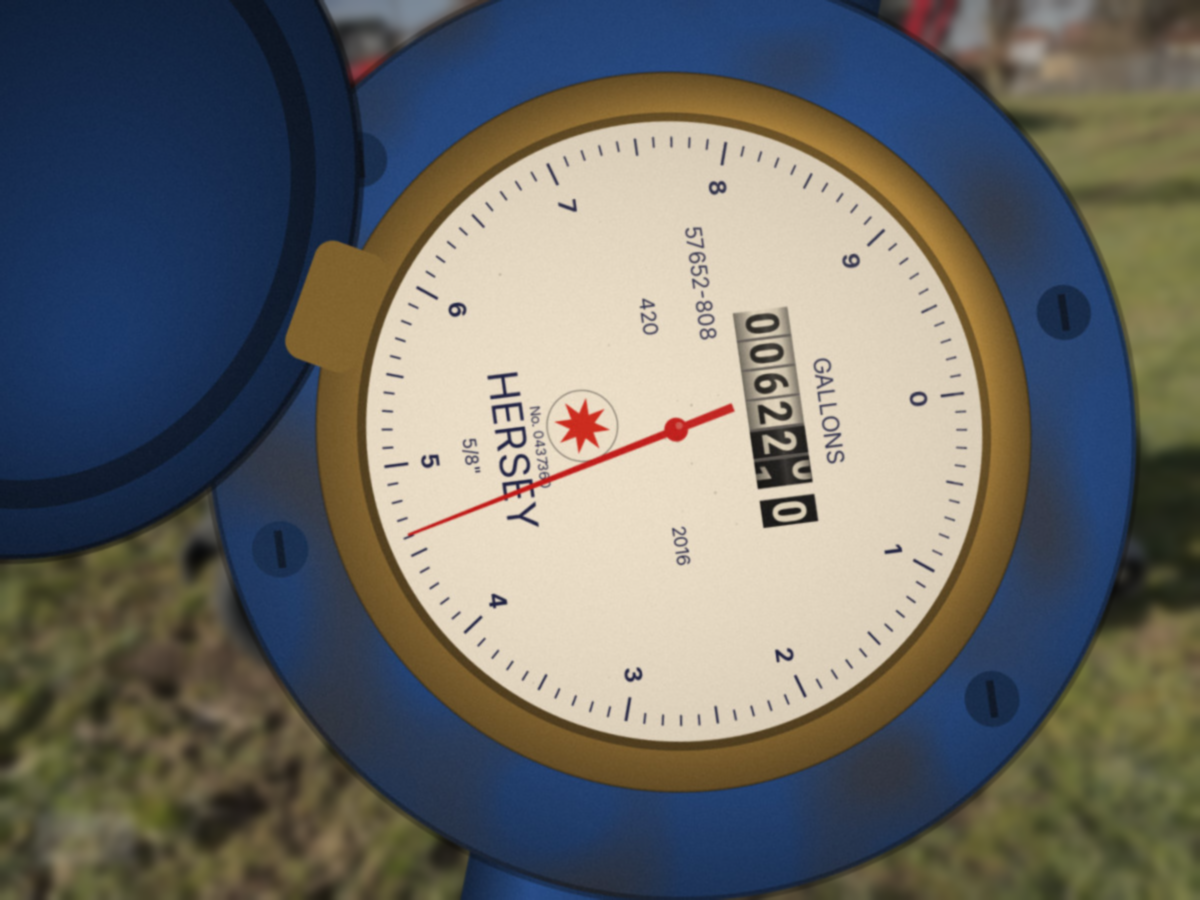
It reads {"value": 62204.6, "unit": "gal"}
